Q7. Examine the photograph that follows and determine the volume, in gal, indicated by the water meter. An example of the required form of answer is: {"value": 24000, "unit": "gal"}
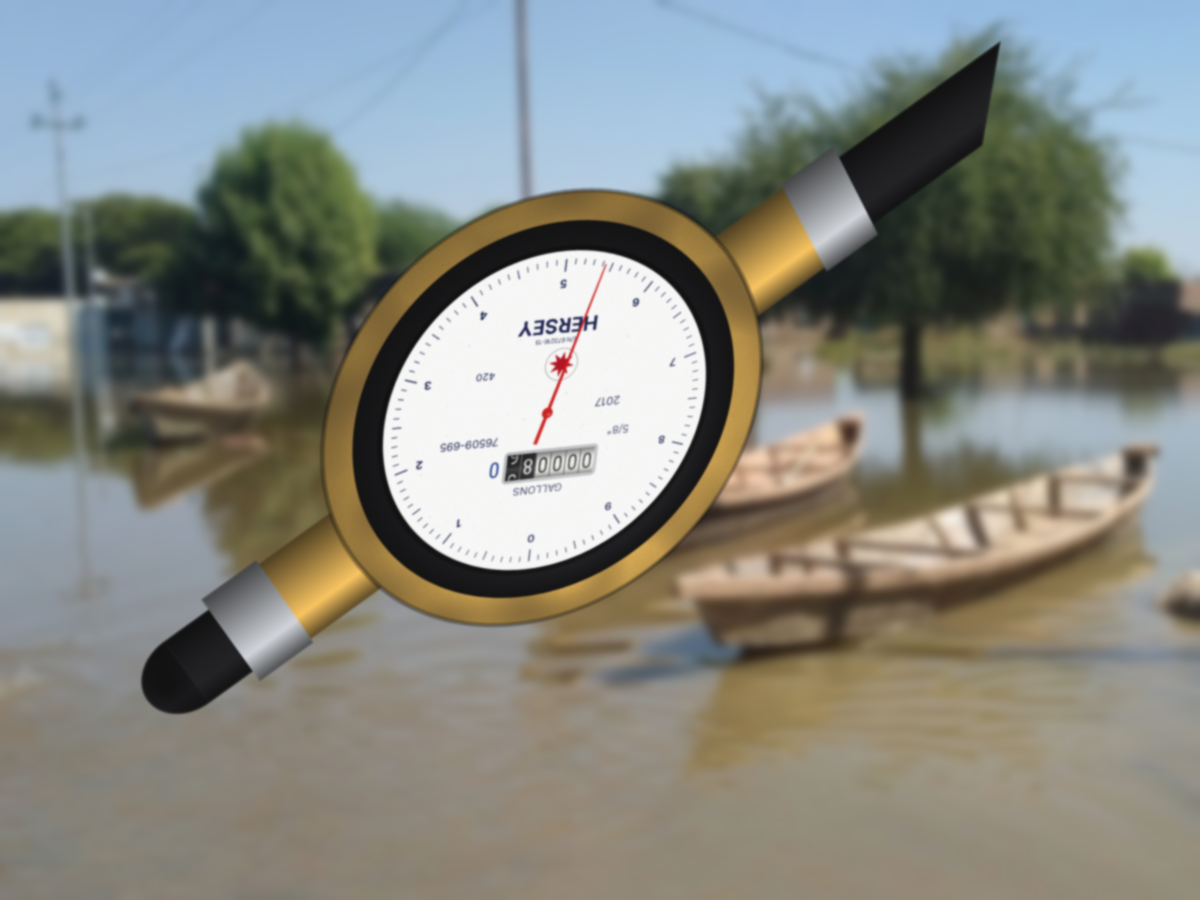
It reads {"value": 855.4, "unit": "gal"}
